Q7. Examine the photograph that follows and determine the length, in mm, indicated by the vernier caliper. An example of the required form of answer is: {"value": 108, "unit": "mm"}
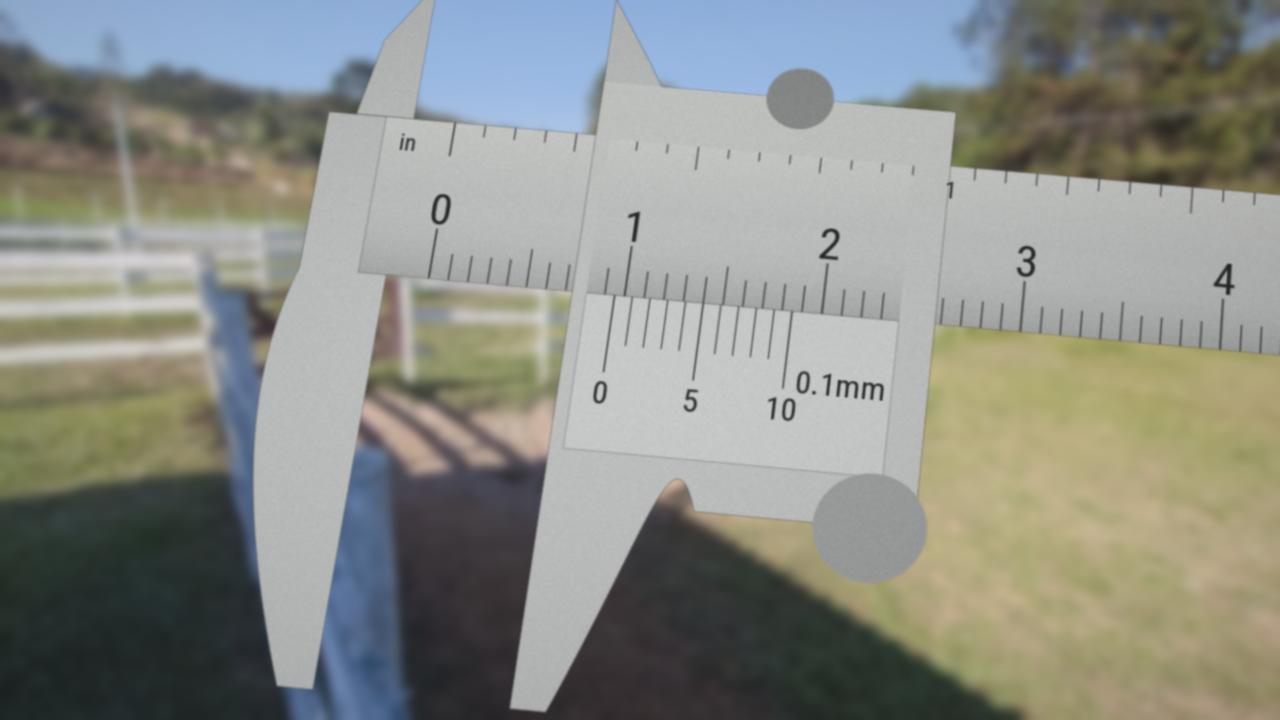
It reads {"value": 9.5, "unit": "mm"}
